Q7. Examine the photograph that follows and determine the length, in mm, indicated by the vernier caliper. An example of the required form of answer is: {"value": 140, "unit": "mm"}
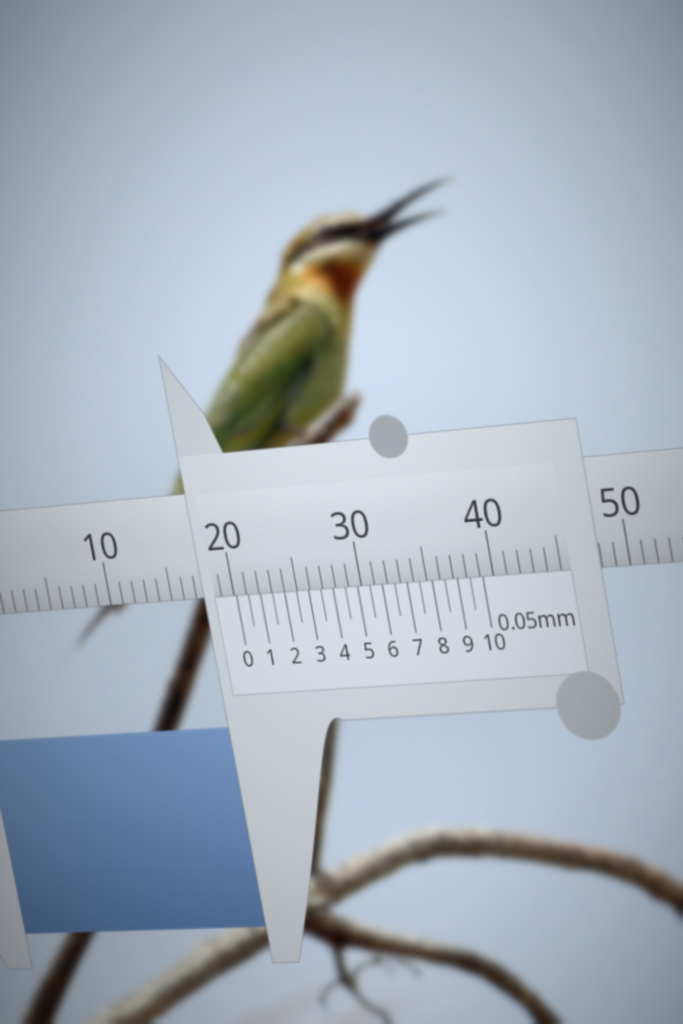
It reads {"value": 20.2, "unit": "mm"}
